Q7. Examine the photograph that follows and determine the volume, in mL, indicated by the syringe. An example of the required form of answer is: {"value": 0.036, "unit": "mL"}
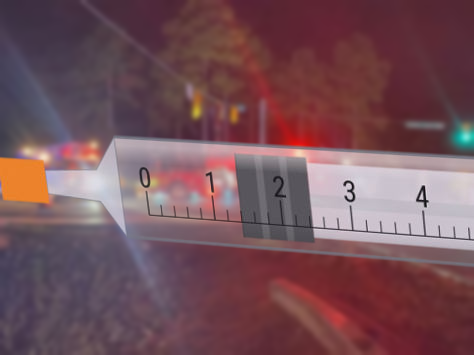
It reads {"value": 1.4, "unit": "mL"}
